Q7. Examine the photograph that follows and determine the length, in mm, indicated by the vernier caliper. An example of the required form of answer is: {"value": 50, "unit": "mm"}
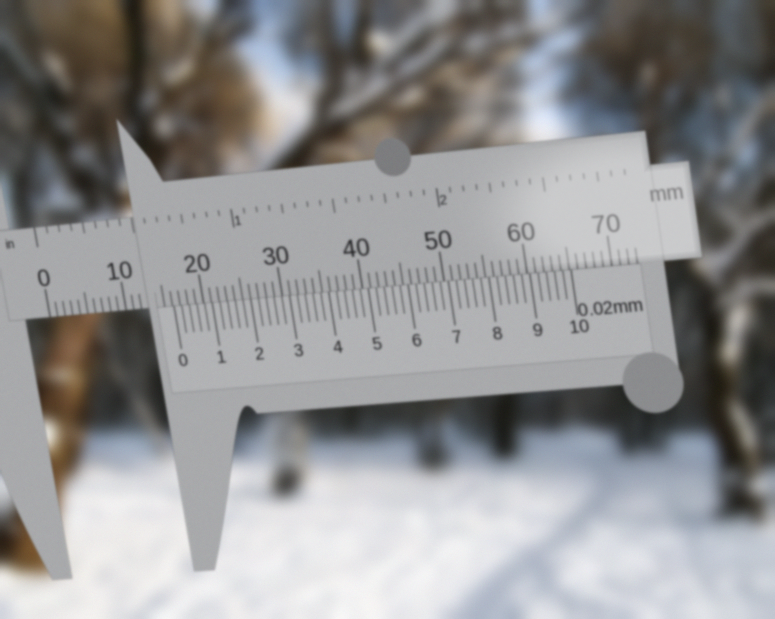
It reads {"value": 16.2, "unit": "mm"}
